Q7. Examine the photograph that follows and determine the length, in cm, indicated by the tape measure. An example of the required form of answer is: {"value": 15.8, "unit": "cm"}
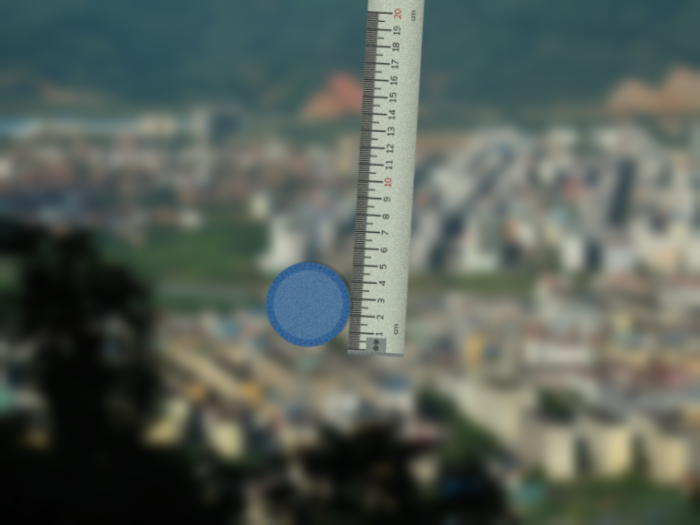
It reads {"value": 5, "unit": "cm"}
